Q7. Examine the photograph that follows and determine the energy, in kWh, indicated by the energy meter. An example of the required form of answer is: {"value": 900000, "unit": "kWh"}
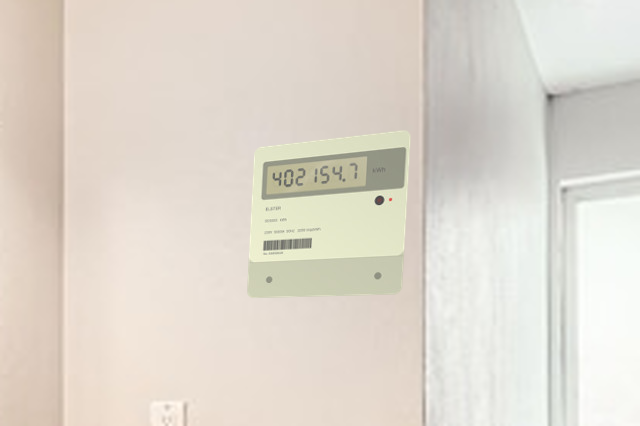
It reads {"value": 402154.7, "unit": "kWh"}
